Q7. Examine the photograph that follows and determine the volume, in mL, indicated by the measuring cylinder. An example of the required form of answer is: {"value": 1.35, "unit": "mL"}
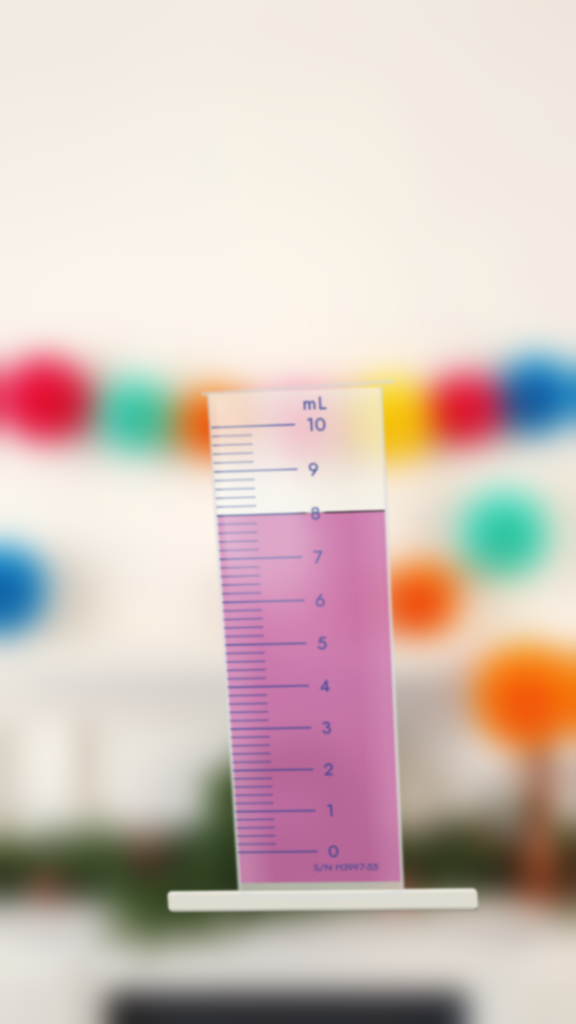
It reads {"value": 8, "unit": "mL"}
